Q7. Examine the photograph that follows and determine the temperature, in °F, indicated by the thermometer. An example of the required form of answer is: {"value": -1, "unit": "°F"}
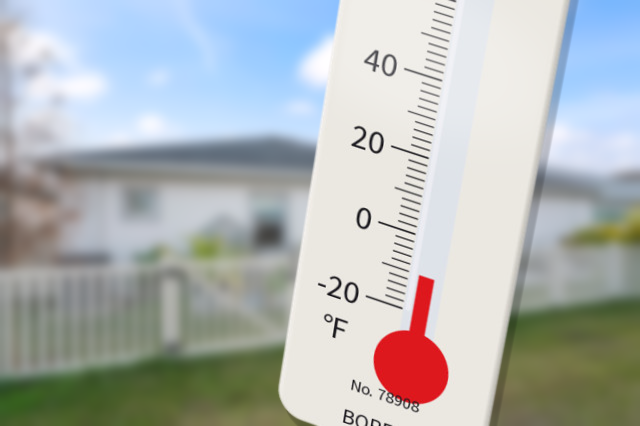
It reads {"value": -10, "unit": "°F"}
